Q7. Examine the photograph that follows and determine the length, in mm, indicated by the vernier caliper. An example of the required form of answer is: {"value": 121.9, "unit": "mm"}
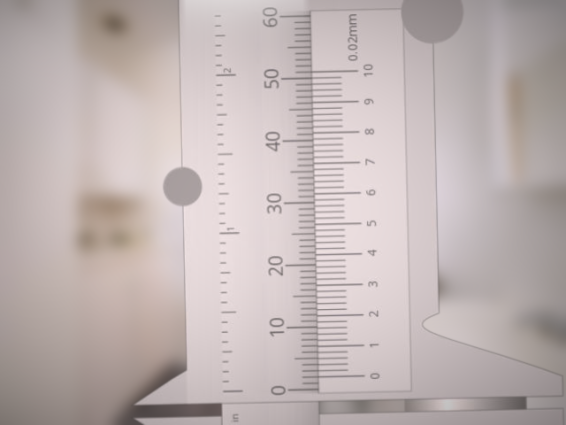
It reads {"value": 2.0, "unit": "mm"}
